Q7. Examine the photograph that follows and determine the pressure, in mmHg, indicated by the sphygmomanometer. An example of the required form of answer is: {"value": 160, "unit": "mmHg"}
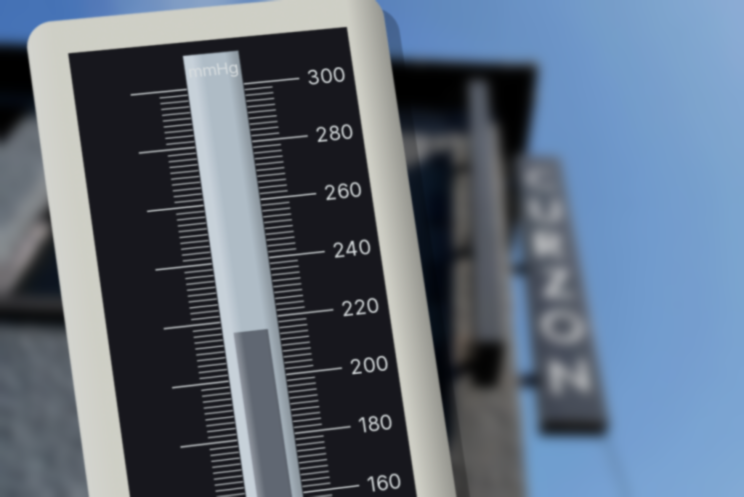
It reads {"value": 216, "unit": "mmHg"}
